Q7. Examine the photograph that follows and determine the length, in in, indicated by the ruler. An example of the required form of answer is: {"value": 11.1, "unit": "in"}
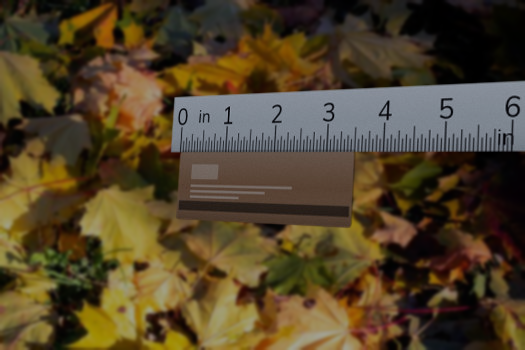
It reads {"value": 3.5, "unit": "in"}
